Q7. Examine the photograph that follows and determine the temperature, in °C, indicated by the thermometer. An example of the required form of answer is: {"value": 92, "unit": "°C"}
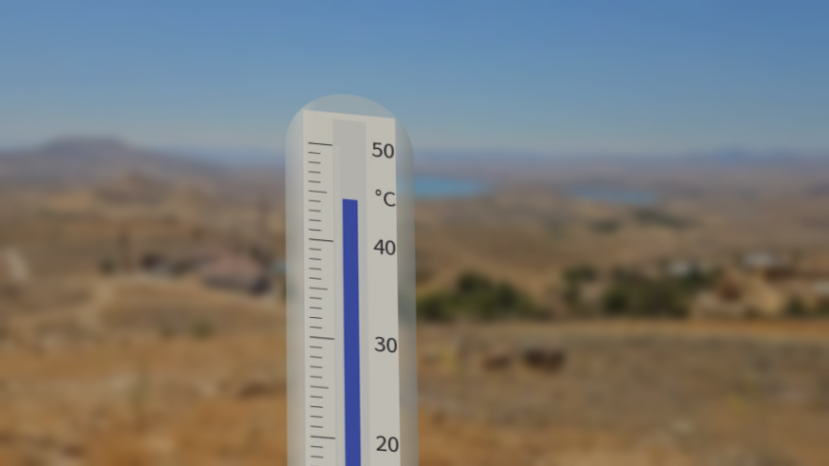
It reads {"value": 44.5, "unit": "°C"}
